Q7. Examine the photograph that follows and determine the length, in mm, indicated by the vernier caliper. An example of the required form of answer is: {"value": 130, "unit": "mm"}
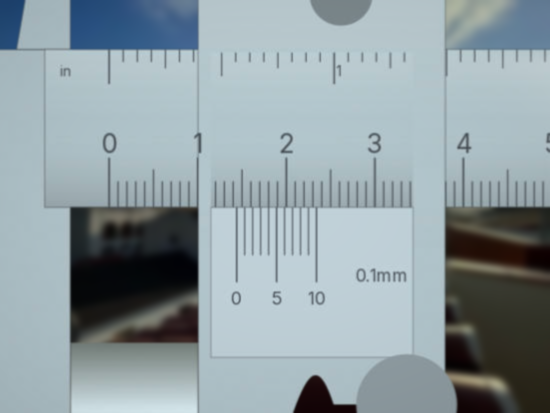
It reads {"value": 14.4, "unit": "mm"}
